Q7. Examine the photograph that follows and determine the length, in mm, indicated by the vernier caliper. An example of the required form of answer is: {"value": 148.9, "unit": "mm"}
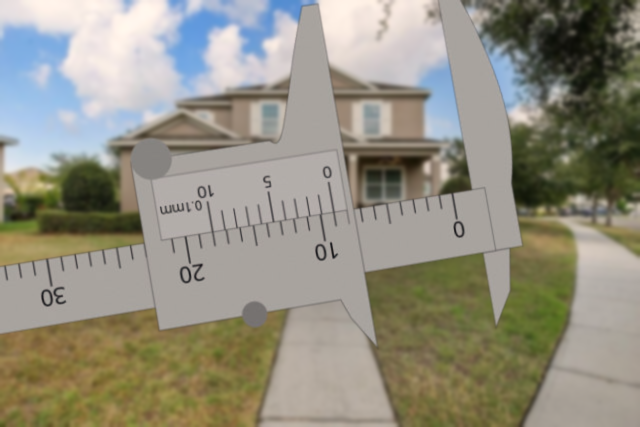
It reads {"value": 9.0, "unit": "mm"}
